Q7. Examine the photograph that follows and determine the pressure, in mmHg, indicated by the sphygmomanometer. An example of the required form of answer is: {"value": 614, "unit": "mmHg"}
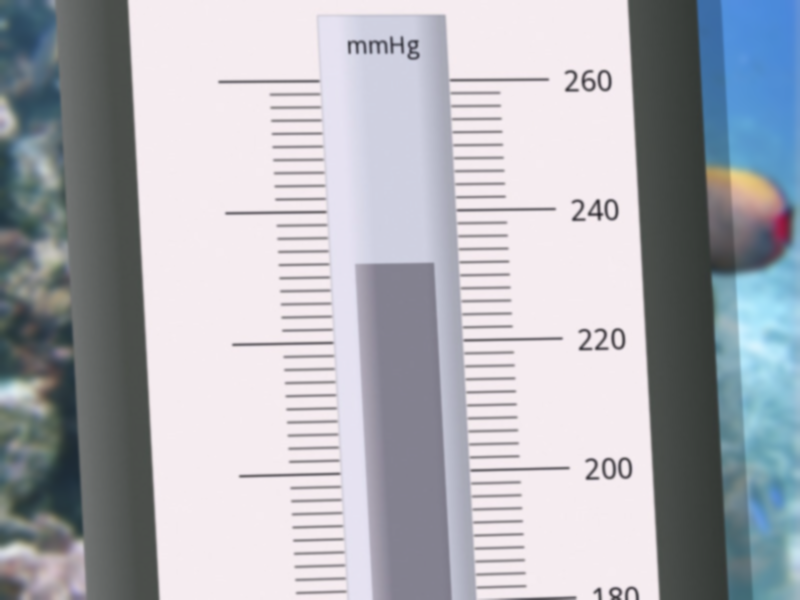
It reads {"value": 232, "unit": "mmHg"}
